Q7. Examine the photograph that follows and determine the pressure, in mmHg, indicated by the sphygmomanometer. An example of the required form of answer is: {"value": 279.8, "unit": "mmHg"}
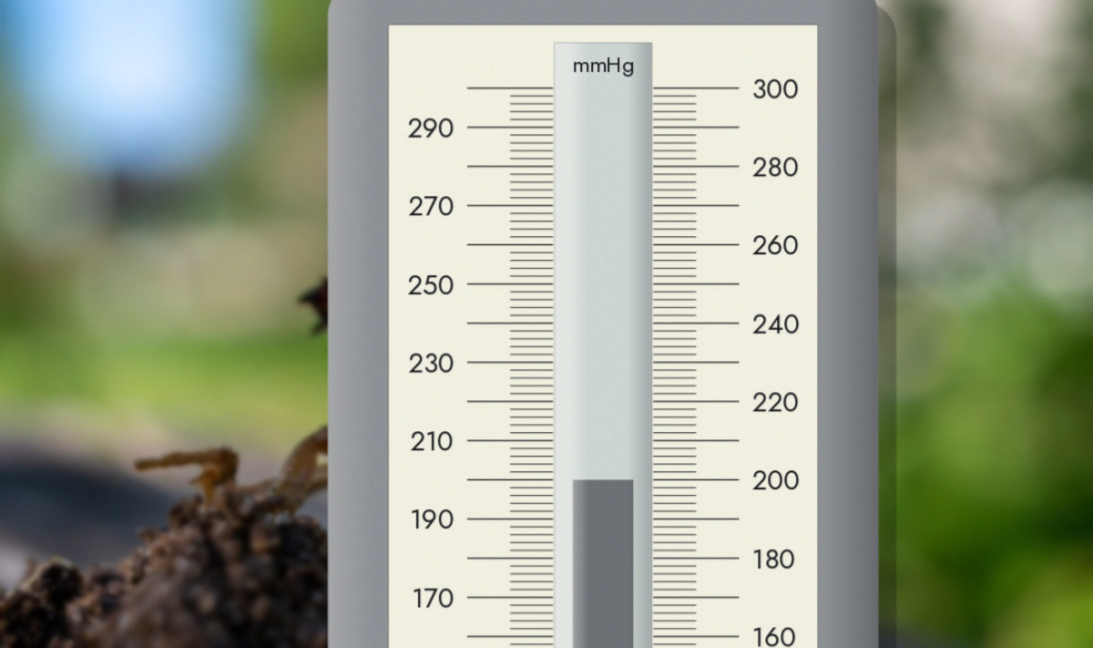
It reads {"value": 200, "unit": "mmHg"}
